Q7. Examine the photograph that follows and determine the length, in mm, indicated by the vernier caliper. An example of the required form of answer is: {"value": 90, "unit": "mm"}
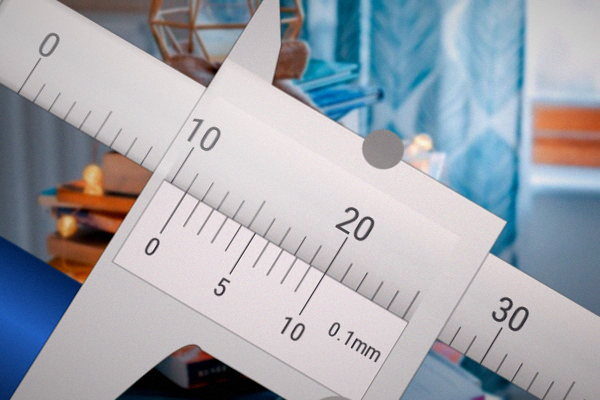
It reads {"value": 11.0, "unit": "mm"}
